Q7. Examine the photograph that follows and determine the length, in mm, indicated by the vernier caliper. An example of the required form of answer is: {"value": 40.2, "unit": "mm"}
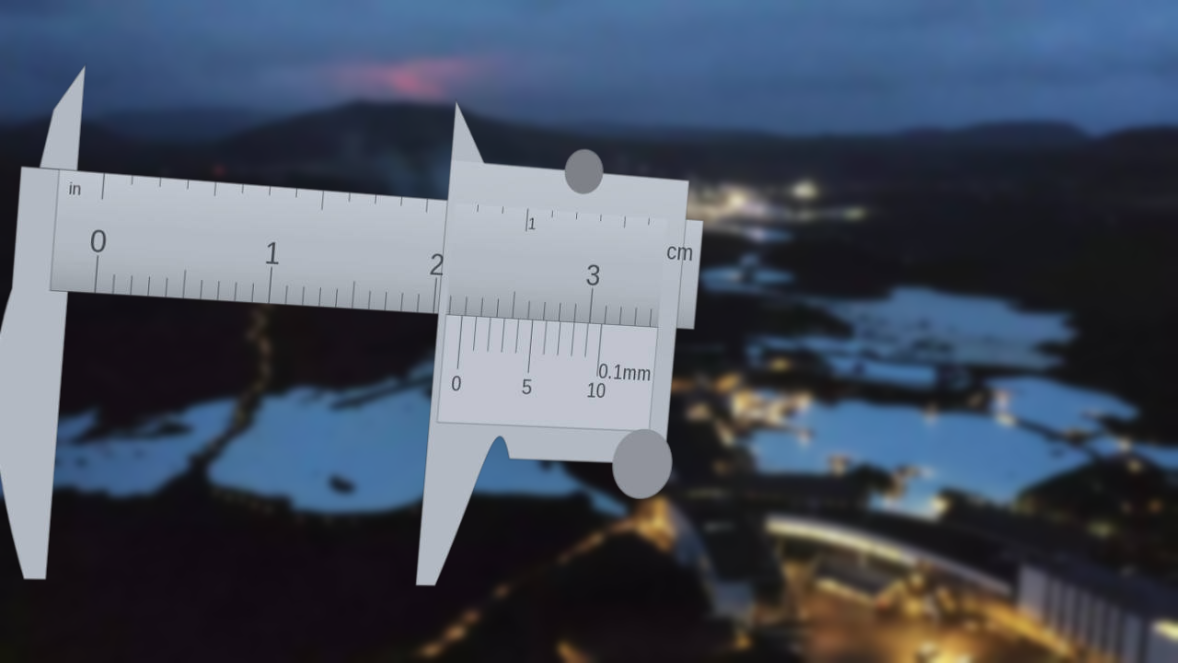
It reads {"value": 21.8, "unit": "mm"}
